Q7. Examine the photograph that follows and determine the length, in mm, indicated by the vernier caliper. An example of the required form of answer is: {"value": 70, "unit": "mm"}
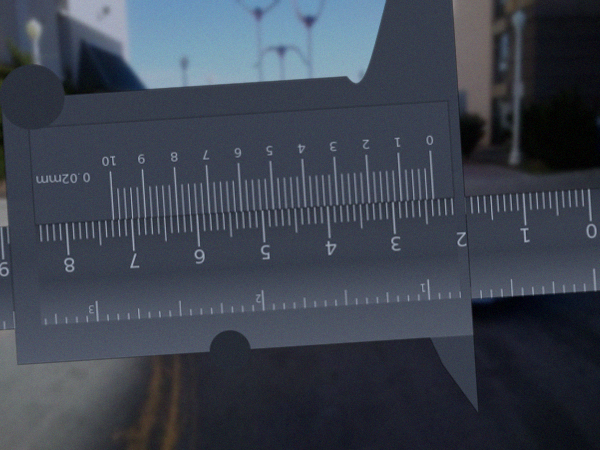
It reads {"value": 23.8, "unit": "mm"}
